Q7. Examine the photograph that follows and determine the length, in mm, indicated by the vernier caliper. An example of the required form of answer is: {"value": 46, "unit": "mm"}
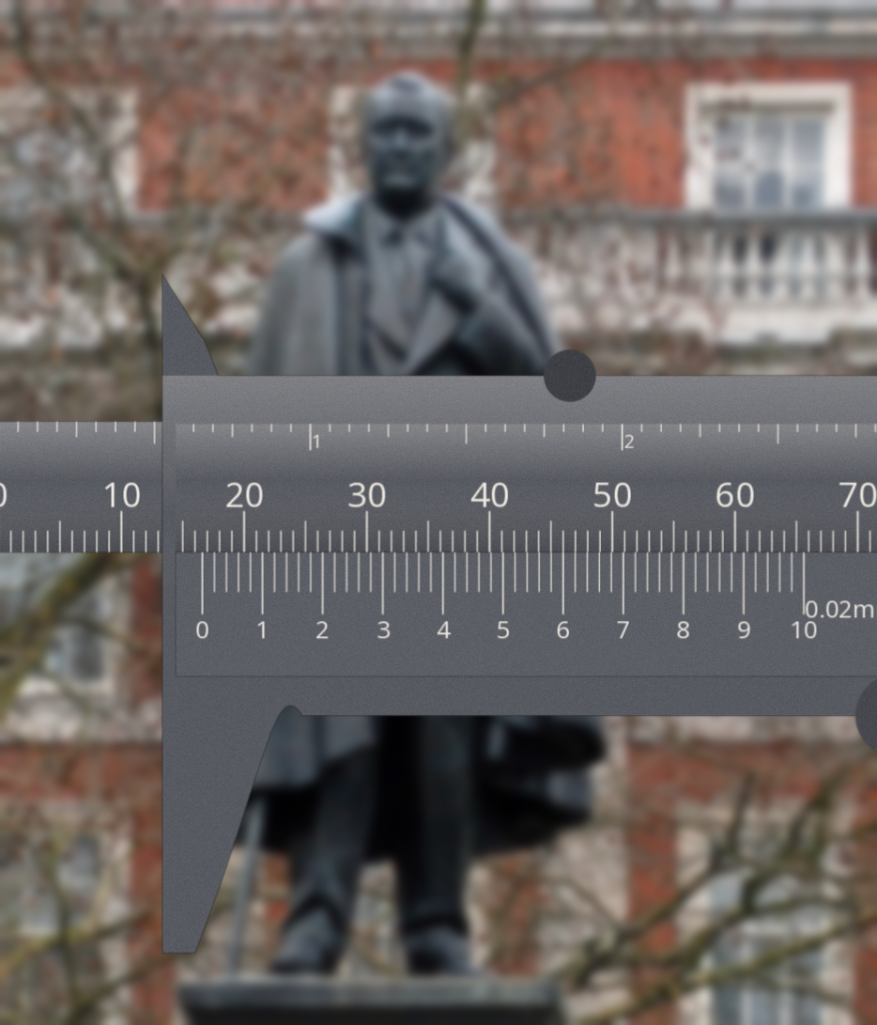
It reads {"value": 16.6, "unit": "mm"}
